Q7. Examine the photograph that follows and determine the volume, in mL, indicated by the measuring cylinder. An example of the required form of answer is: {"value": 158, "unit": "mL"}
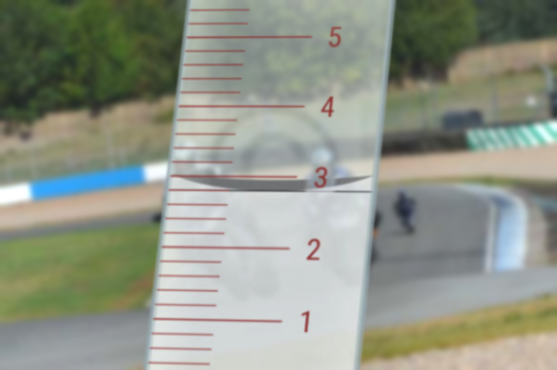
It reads {"value": 2.8, "unit": "mL"}
